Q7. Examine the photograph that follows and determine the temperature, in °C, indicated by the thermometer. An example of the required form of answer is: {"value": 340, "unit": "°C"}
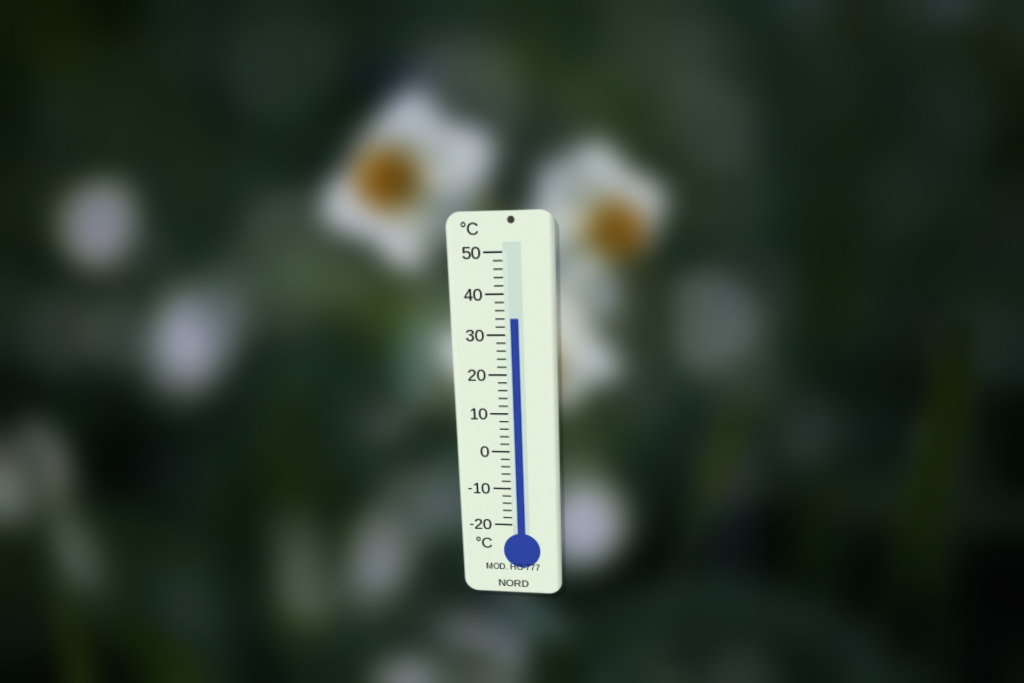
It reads {"value": 34, "unit": "°C"}
